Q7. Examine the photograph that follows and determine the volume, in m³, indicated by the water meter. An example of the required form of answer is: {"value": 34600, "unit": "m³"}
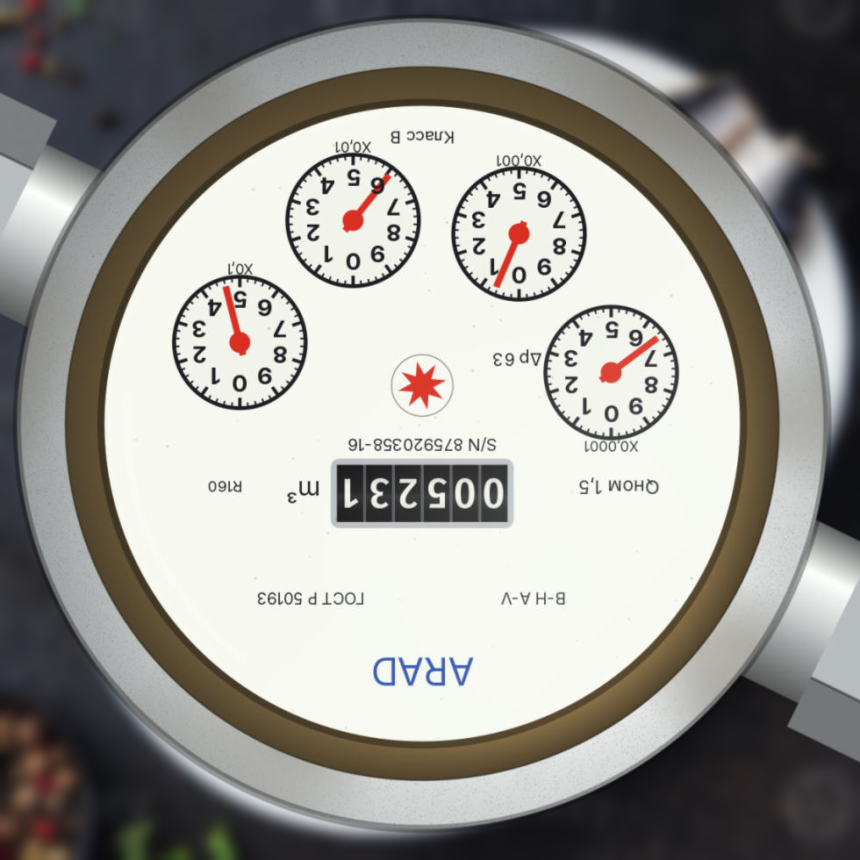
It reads {"value": 5231.4606, "unit": "m³"}
